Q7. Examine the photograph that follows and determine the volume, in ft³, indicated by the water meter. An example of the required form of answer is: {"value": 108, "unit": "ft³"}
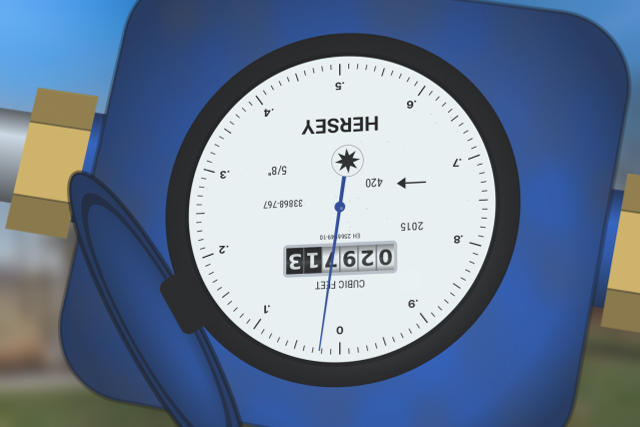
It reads {"value": 29713.02, "unit": "ft³"}
